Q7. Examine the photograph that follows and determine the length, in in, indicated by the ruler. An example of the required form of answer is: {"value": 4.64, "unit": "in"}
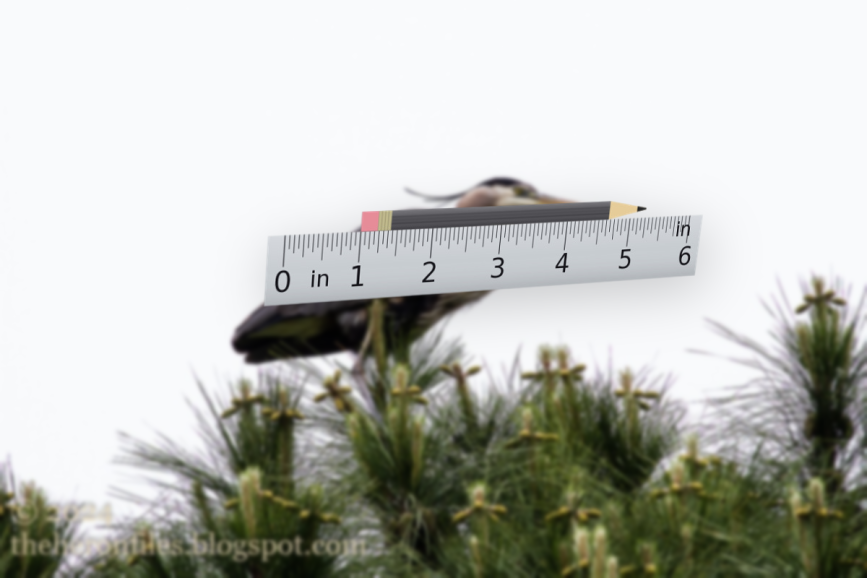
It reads {"value": 4.25, "unit": "in"}
